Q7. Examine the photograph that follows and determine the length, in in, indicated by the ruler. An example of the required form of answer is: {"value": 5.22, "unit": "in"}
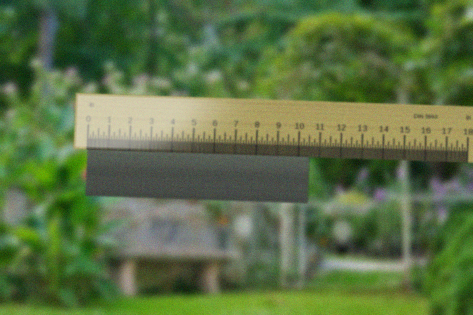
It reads {"value": 10.5, "unit": "in"}
